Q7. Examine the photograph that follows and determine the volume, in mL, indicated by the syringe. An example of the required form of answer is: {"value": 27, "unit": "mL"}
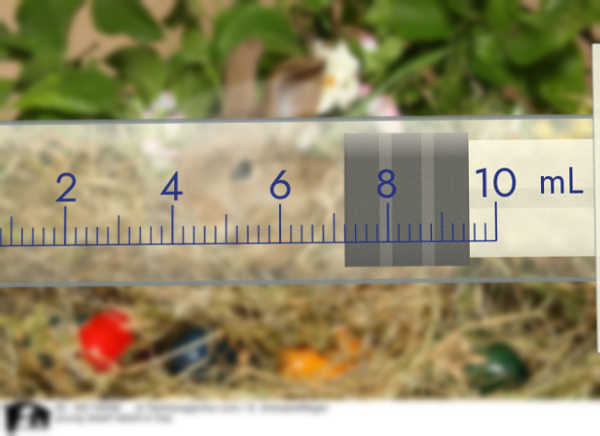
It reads {"value": 7.2, "unit": "mL"}
